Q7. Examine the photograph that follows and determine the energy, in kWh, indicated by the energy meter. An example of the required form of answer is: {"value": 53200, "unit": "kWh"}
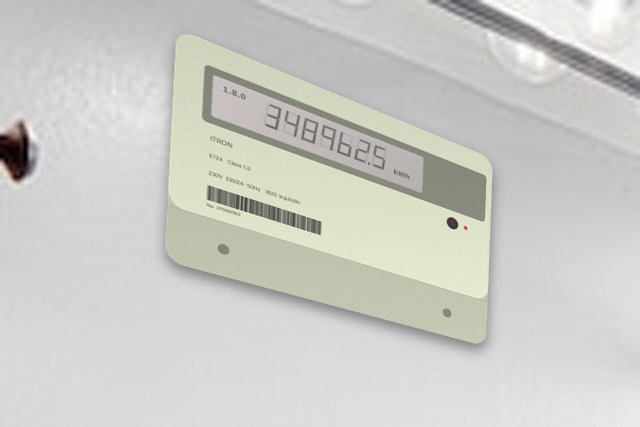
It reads {"value": 348962.5, "unit": "kWh"}
